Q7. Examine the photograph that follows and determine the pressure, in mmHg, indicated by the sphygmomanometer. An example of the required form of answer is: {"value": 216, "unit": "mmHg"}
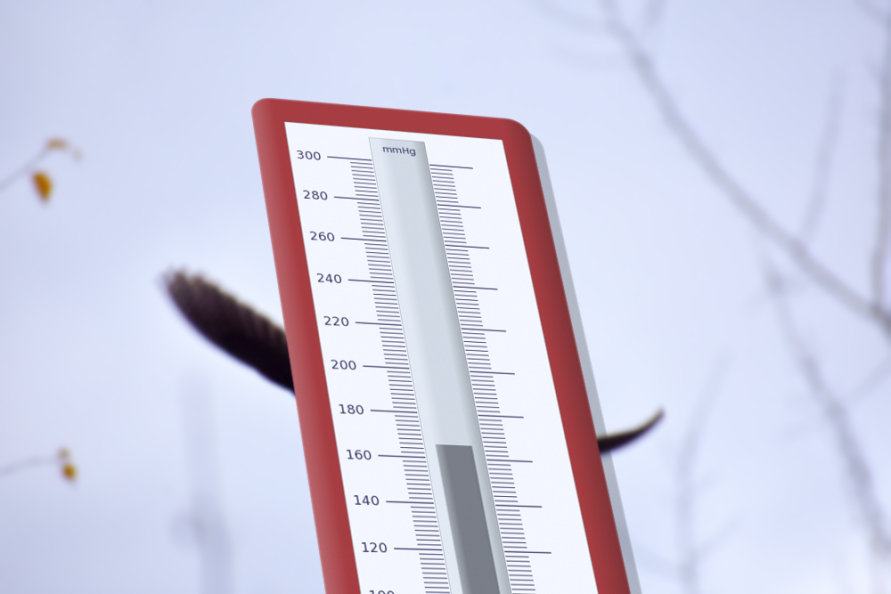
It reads {"value": 166, "unit": "mmHg"}
